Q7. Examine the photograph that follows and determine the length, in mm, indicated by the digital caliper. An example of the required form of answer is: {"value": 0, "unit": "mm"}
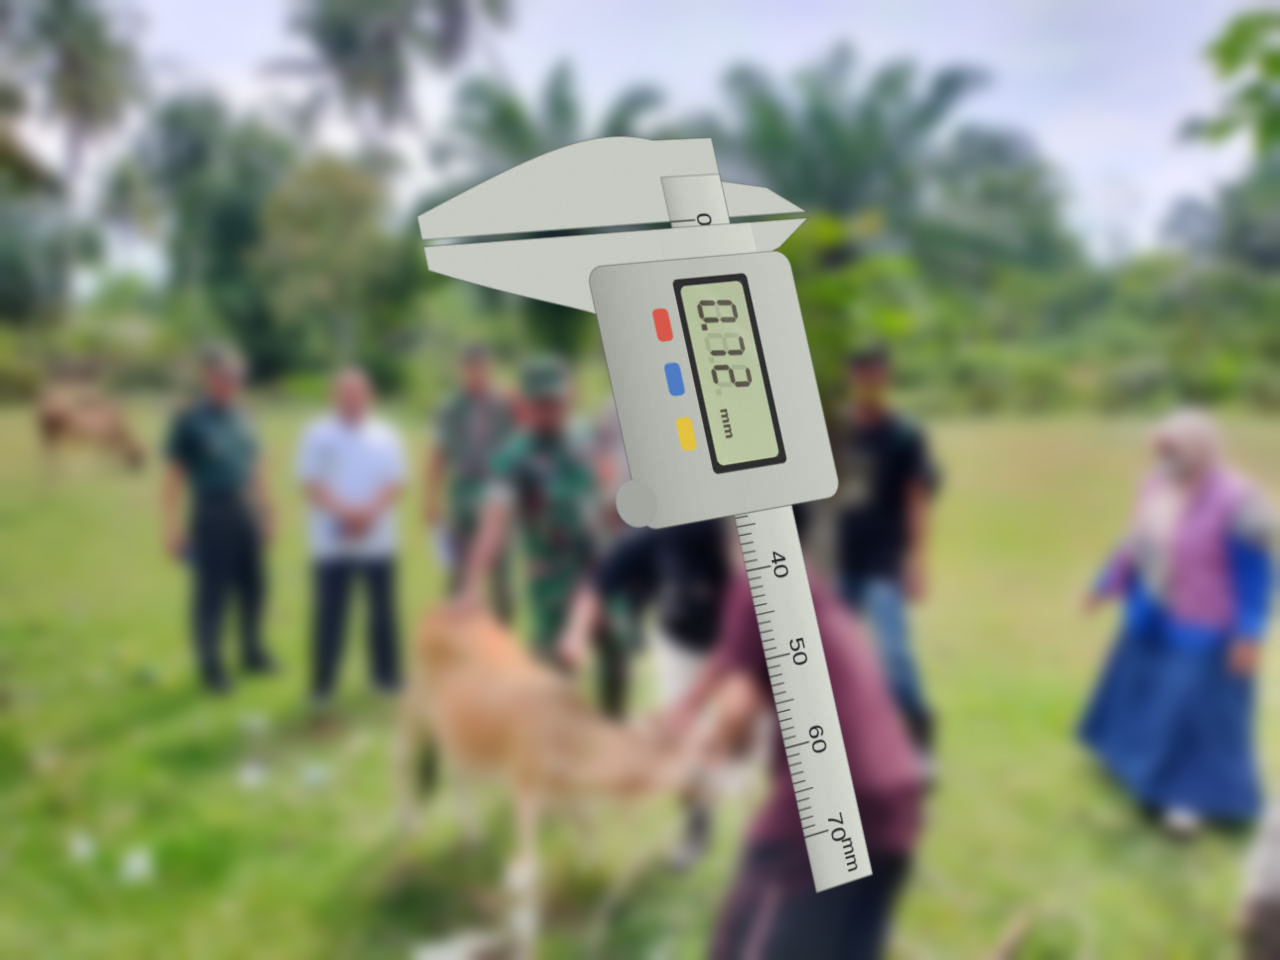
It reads {"value": 0.72, "unit": "mm"}
